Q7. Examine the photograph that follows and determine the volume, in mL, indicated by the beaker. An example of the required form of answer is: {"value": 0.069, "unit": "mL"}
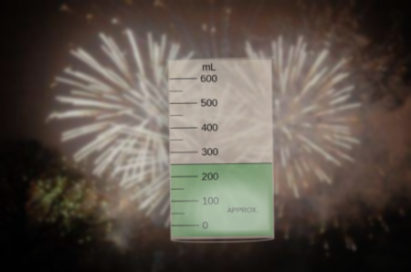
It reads {"value": 250, "unit": "mL"}
